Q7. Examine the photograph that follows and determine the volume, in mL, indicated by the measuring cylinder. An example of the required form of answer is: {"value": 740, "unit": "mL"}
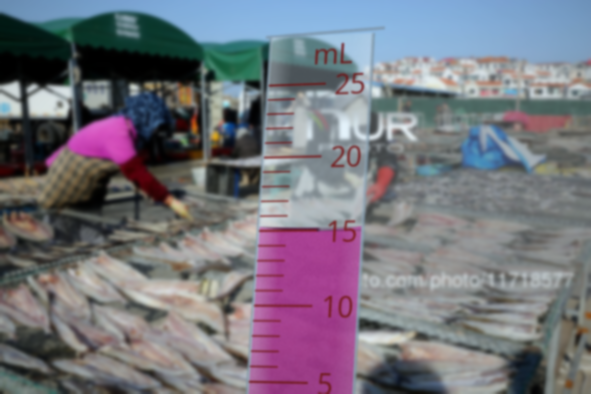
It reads {"value": 15, "unit": "mL"}
